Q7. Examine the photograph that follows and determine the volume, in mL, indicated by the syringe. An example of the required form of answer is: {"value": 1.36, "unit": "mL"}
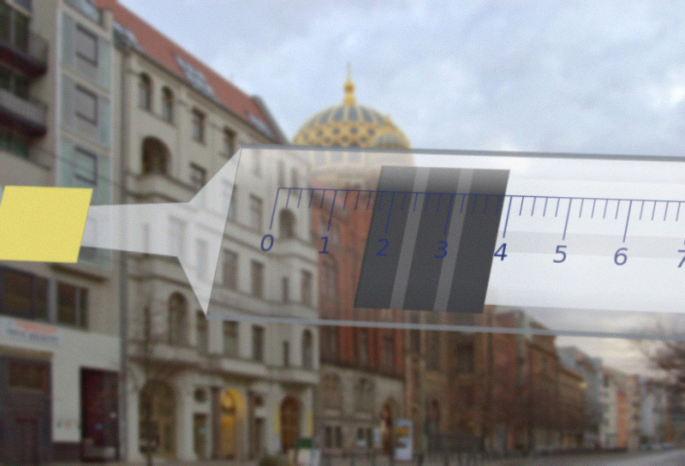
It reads {"value": 1.7, "unit": "mL"}
